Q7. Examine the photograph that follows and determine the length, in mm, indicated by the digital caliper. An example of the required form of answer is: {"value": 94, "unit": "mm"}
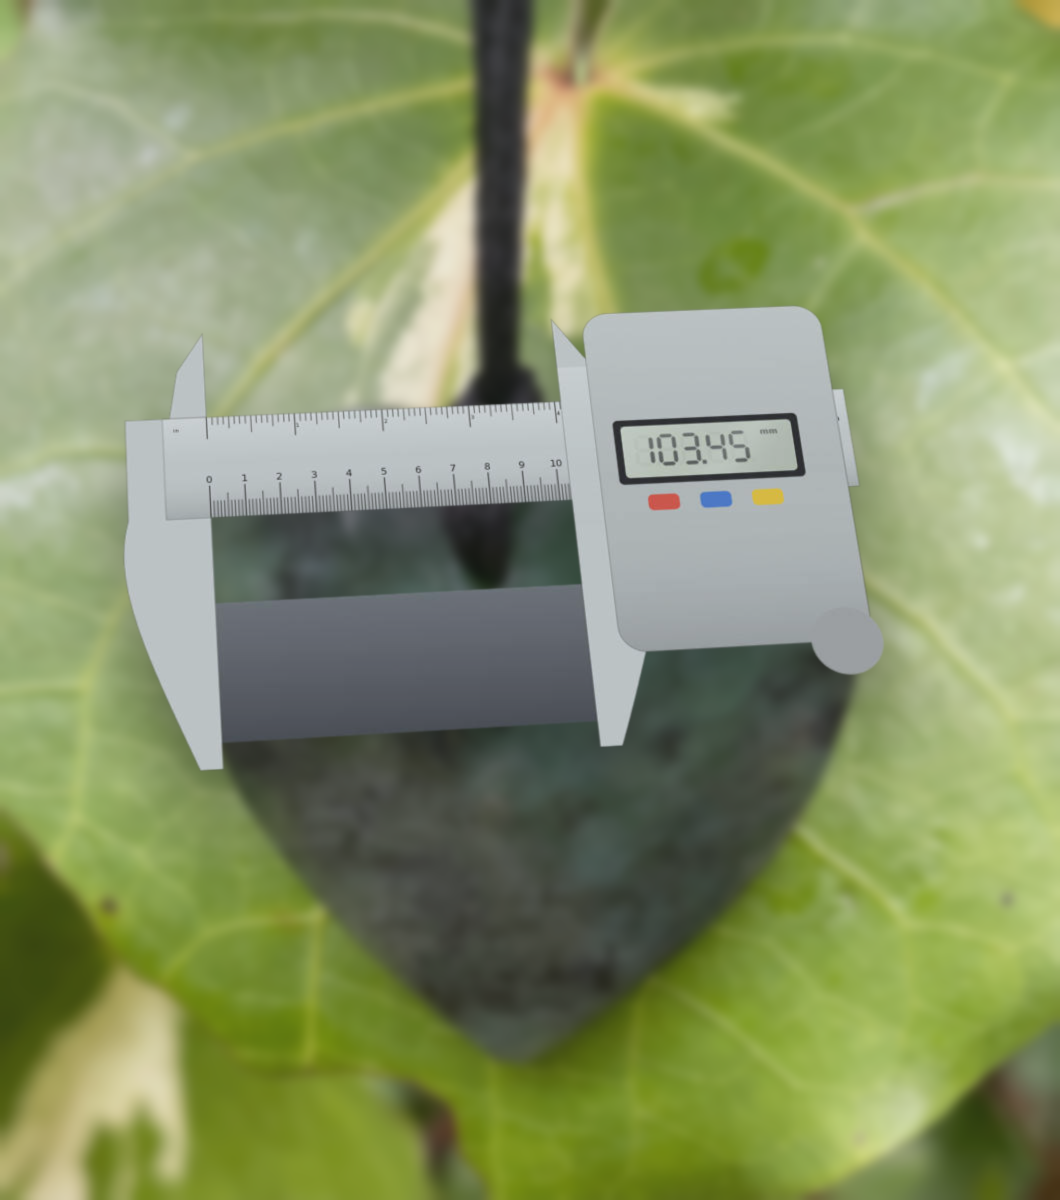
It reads {"value": 103.45, "unit": "mm"}
